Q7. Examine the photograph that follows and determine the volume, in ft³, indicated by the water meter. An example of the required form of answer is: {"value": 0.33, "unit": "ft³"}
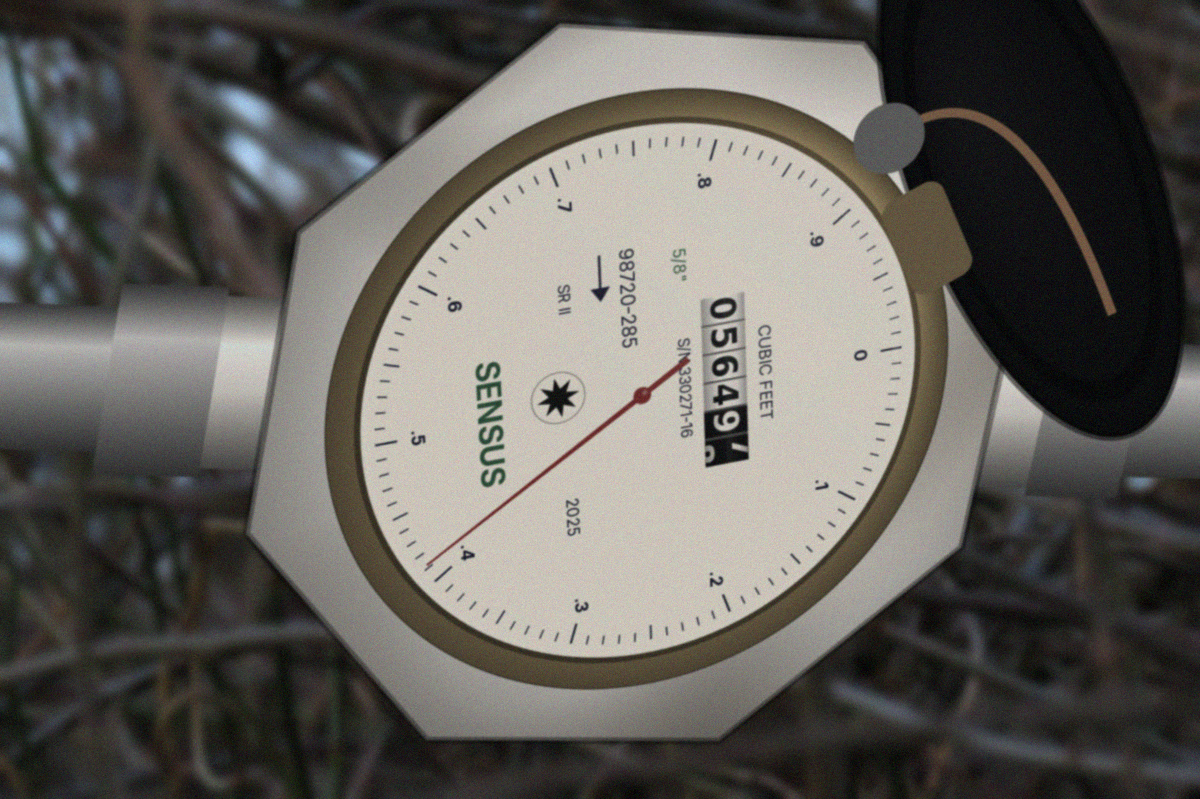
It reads {"value": 56497.41, "unit": "ft³"}
